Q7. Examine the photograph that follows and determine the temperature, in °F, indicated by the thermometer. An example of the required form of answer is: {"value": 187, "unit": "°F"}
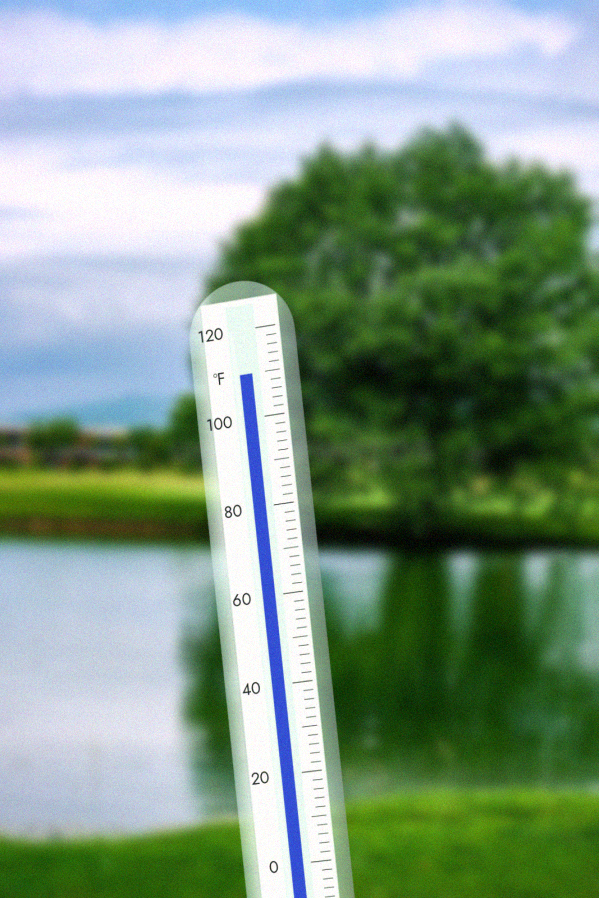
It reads {"value": 110, "unit": "°F"}
